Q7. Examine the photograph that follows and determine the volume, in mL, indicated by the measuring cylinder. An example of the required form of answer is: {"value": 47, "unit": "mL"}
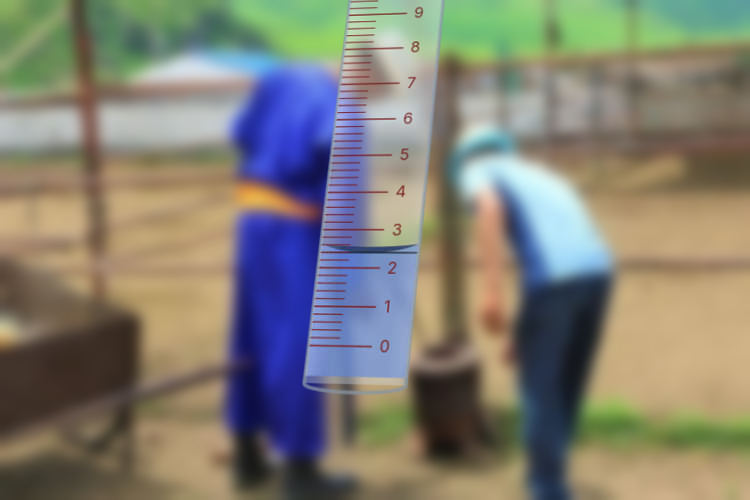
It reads {"value": 2.4, "unit": "mL"}
